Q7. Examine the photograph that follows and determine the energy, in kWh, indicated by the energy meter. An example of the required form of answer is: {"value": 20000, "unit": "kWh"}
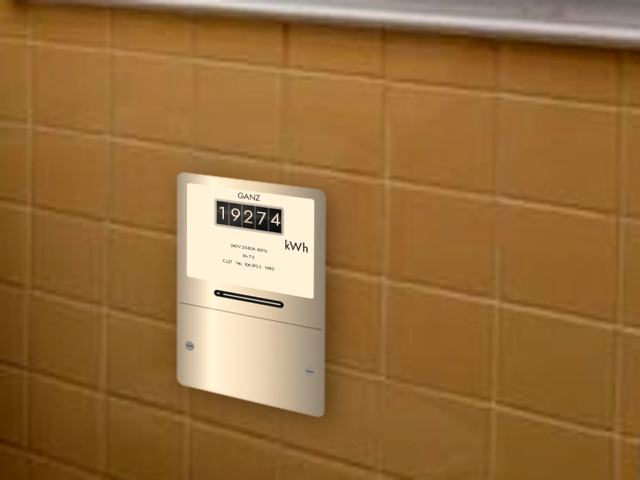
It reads {"value": 19274, "unit": "kWh"}
